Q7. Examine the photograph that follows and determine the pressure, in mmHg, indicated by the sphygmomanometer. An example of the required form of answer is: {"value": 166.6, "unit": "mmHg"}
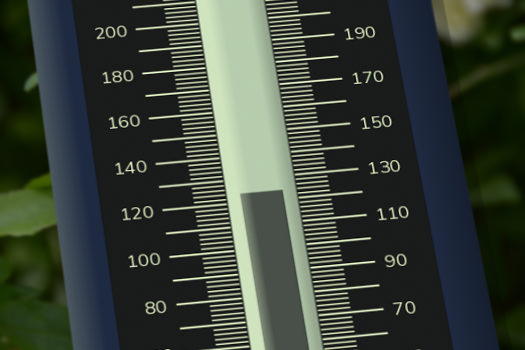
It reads {"value": 124, "unit": "mmHg"}
